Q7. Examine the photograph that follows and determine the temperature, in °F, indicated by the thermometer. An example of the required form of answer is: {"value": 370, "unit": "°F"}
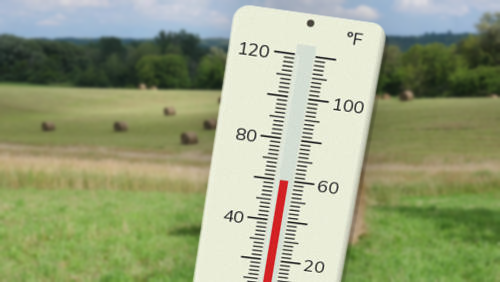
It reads {"value": 60, "unit": "°F"}
